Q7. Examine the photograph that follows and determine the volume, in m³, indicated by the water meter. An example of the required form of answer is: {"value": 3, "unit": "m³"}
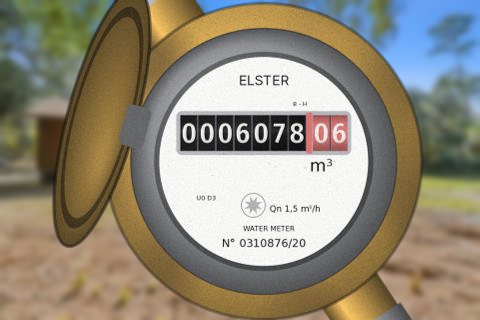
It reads {"value": 6078.06, "unit": "m³"}
